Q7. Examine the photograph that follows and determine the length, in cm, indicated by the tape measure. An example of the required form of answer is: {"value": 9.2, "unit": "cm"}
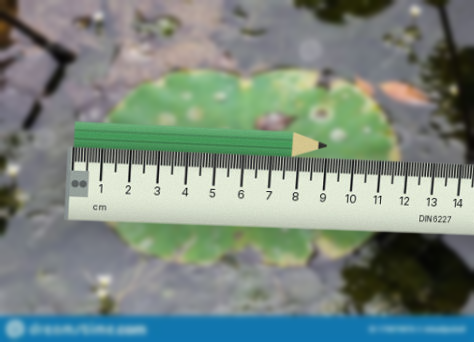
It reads {"value": 9, "unit": "cm"}
